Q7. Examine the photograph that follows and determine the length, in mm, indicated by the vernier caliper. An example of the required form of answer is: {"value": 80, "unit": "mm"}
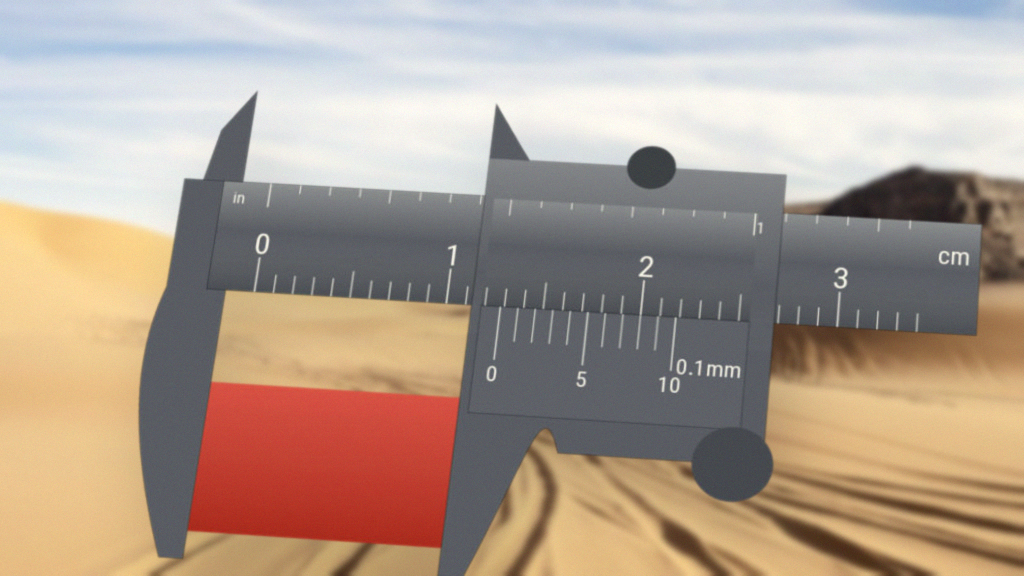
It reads {"value": 12.8, "unit": "mm"}
